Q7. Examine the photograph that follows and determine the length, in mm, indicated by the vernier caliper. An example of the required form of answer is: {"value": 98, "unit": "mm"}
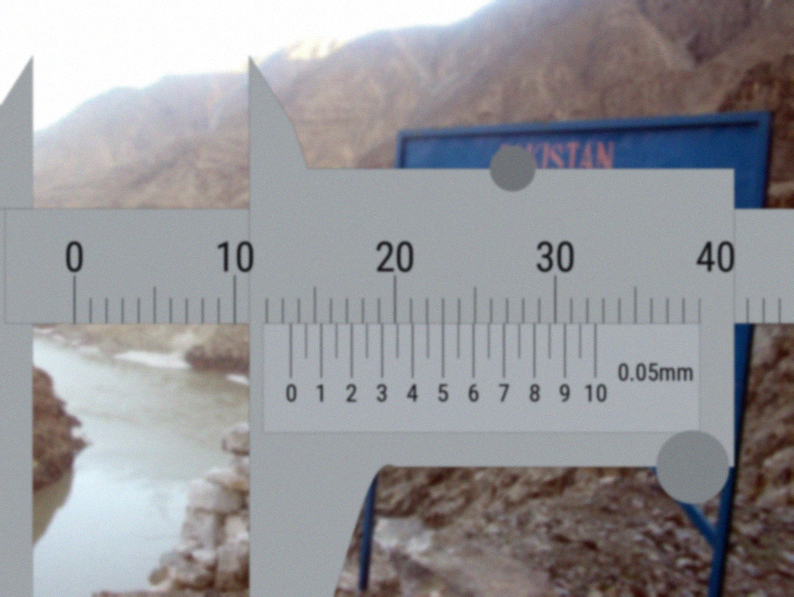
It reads {"value": 13.5, "unit": "mm"}
